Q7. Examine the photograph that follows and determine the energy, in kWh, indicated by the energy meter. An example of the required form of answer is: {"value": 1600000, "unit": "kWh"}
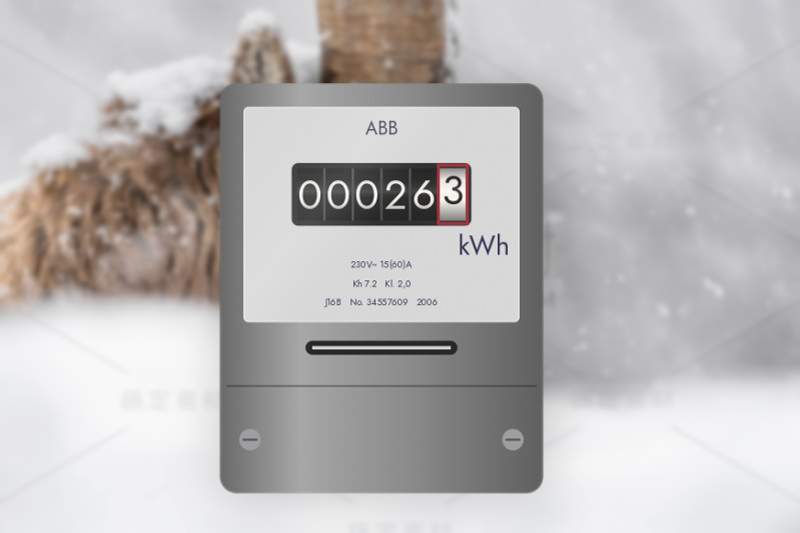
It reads {"value": 26.3, "unit": "kWh"}
